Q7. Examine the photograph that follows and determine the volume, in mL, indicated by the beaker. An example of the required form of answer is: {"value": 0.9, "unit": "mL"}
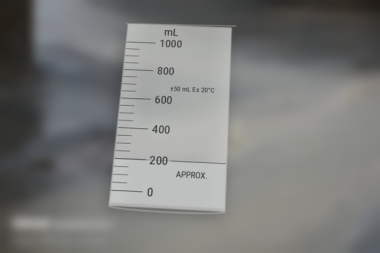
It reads {"value": 200, "unit": "mL"}
